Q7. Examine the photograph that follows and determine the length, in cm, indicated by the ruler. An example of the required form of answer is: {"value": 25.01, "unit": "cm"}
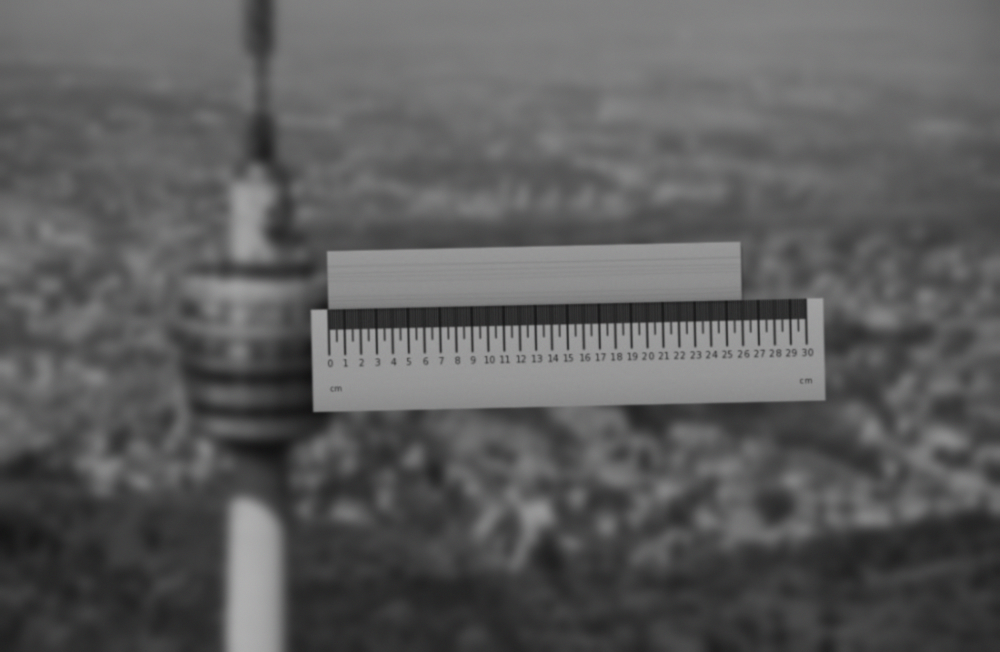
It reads {"value": 26, "unit": "cm"}
